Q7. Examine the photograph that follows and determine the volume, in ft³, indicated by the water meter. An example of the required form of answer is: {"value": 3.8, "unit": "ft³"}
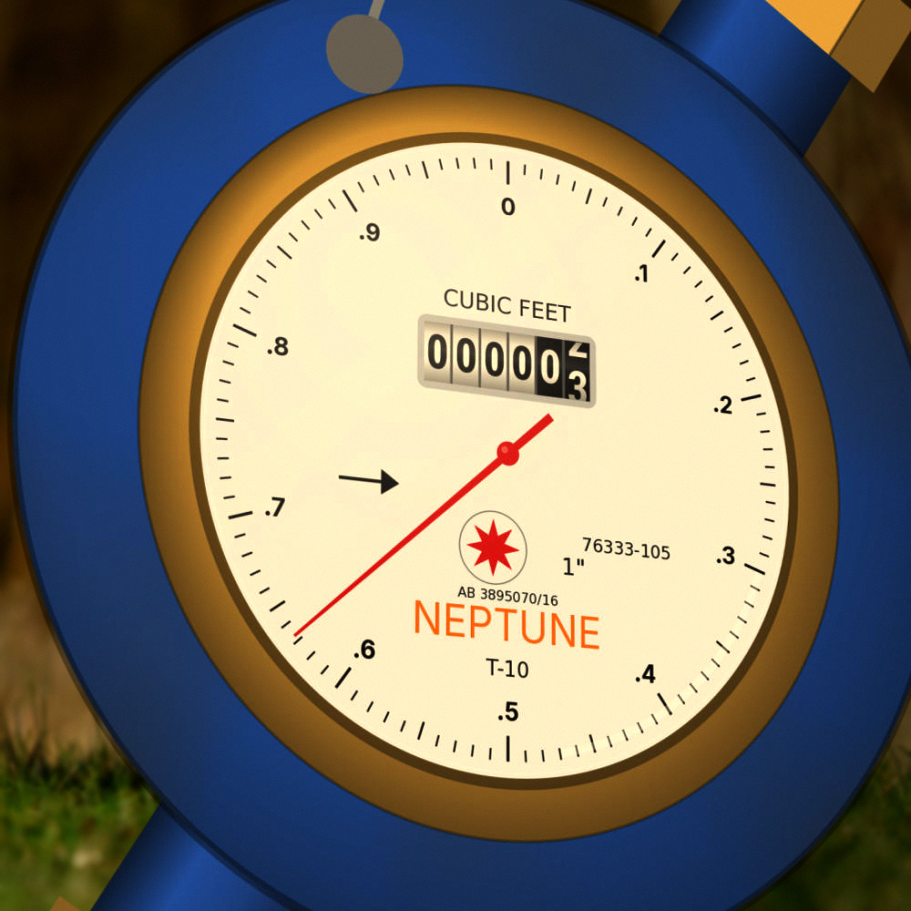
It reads {"value": 2.63, "unit": "ft³"}
